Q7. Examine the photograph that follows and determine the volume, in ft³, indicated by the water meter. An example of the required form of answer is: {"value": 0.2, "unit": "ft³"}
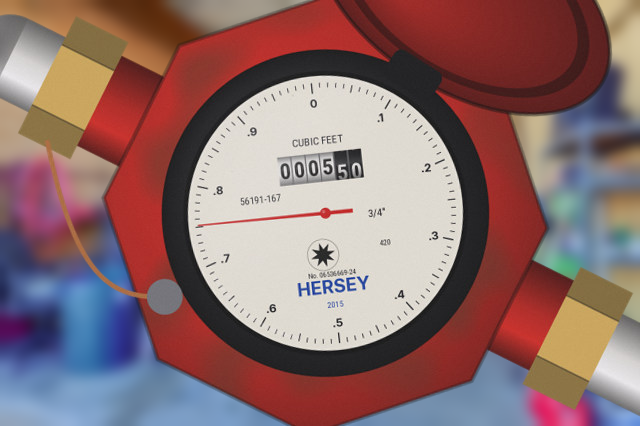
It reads {"value": 549.75, "unit": "ft³"}
